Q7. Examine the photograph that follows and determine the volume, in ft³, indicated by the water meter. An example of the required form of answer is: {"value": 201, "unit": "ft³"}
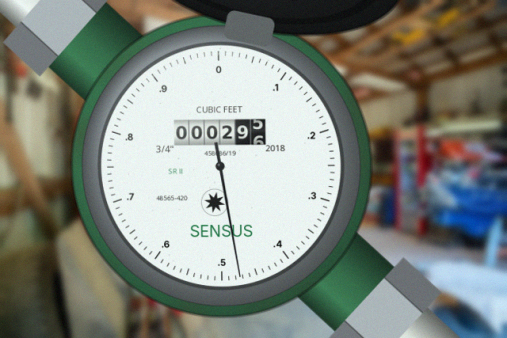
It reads {"value": 295.47, "unit": "ft³"}
